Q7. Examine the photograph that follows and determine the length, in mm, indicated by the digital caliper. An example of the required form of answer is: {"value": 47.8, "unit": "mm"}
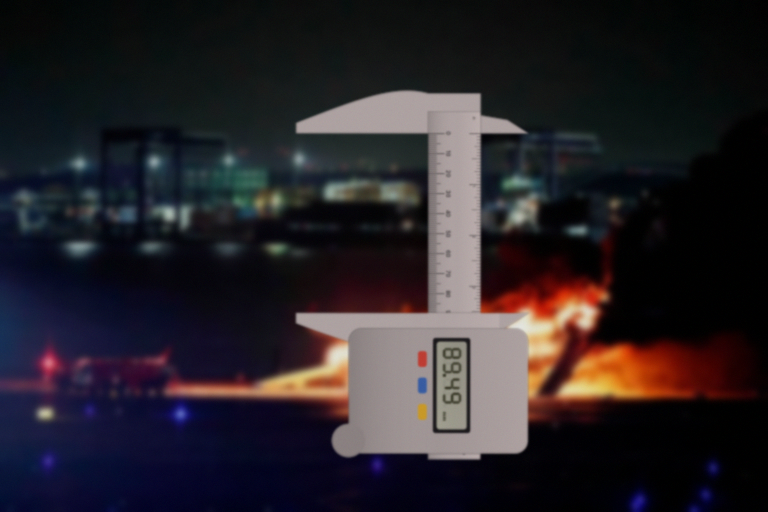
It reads {"value": 89.49, "unit": "mm"}
